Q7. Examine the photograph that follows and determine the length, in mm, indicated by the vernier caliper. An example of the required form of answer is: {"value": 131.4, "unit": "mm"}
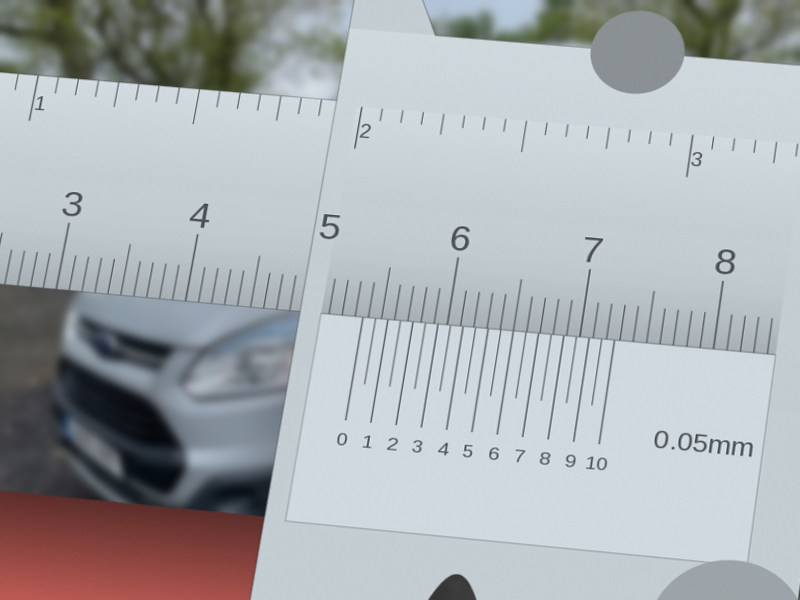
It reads {"value": 53.6, "unit": "mm"}
